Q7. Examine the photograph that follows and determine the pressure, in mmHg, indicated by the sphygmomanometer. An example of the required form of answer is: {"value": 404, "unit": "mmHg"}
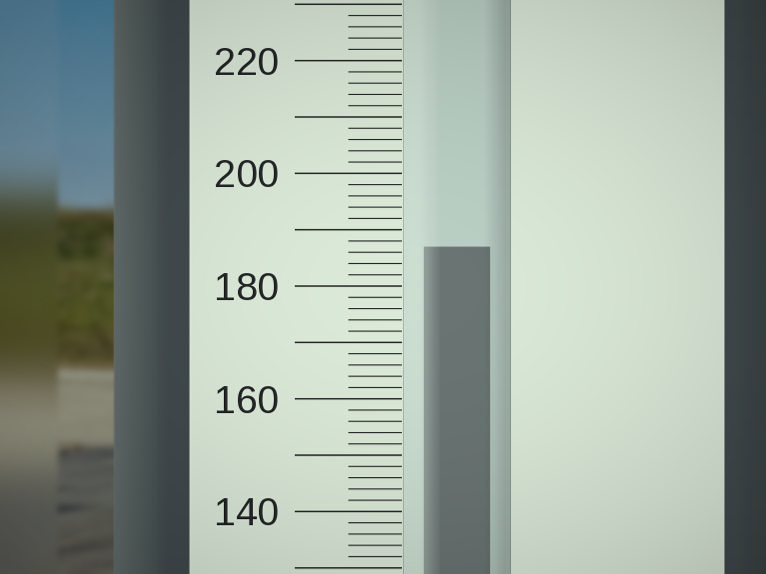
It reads {"value": 187, "unit": "mmHg"}
